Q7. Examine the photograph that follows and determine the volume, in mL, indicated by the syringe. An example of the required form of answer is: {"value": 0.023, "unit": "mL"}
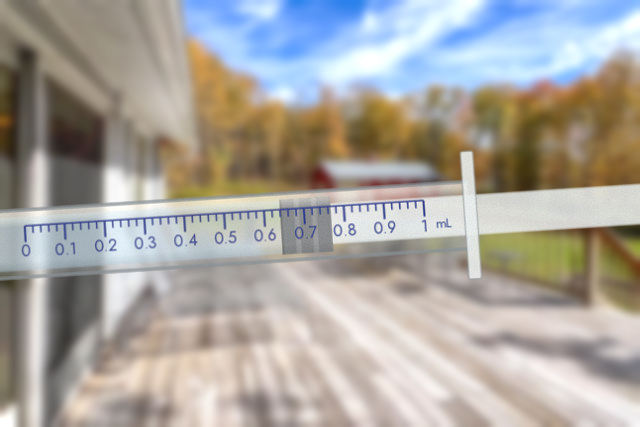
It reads {"value": 0.64, "unit": "mL"}
